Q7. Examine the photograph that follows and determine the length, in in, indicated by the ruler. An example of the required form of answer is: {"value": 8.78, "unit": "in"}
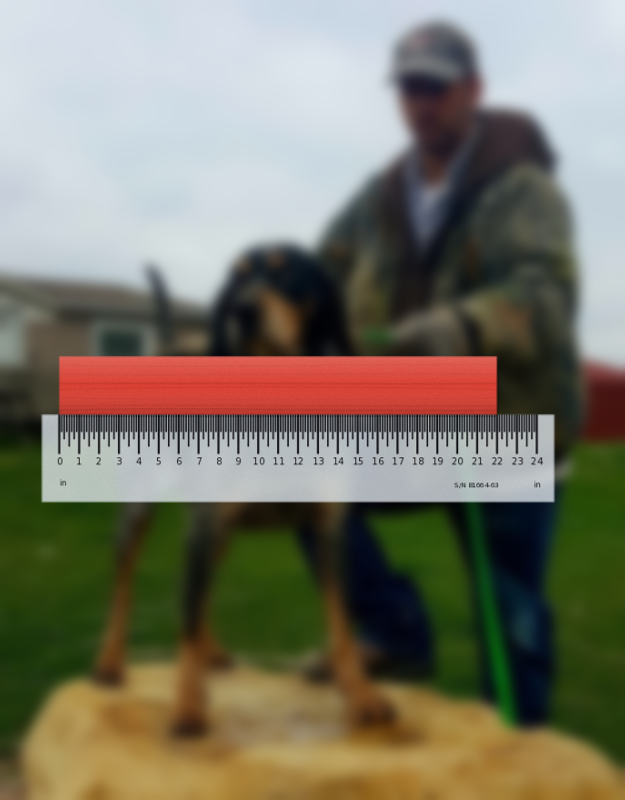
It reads {"value": 22, "unit": "in"}
